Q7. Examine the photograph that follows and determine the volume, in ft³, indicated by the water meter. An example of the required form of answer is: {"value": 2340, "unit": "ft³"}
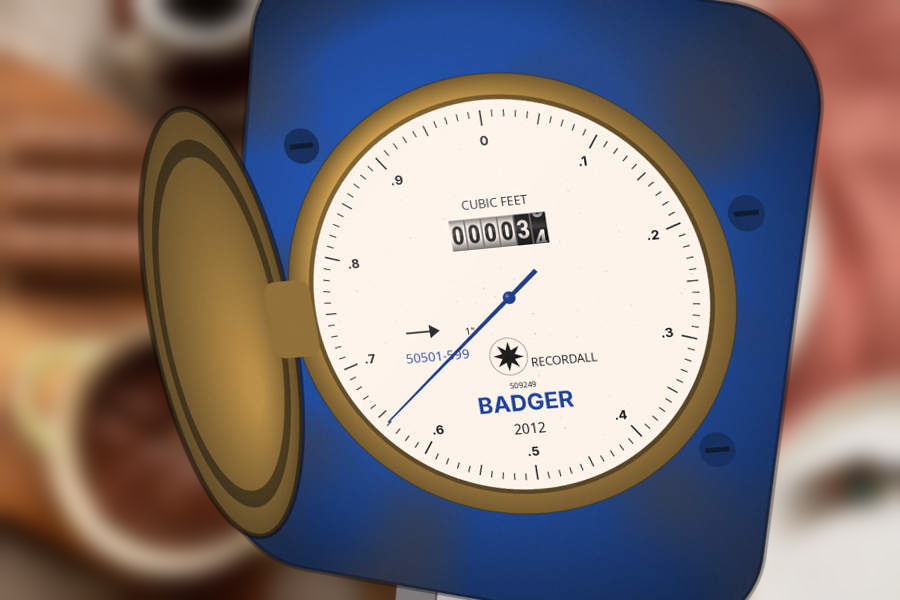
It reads {"value": 33.64, "unit": "ft³"}
